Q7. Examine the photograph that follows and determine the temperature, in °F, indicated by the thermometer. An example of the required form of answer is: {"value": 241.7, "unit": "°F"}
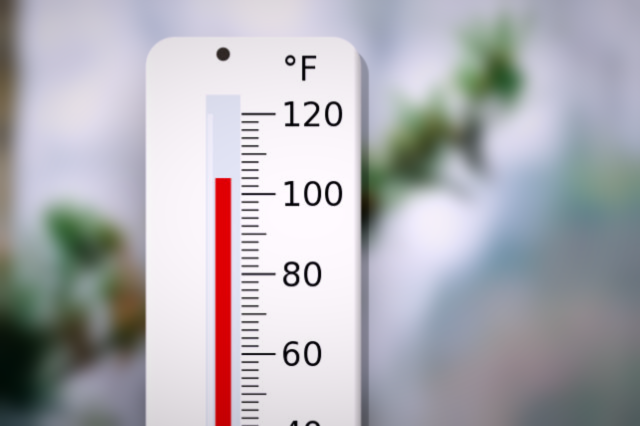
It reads {"value": 104, "unit": "°F"}
